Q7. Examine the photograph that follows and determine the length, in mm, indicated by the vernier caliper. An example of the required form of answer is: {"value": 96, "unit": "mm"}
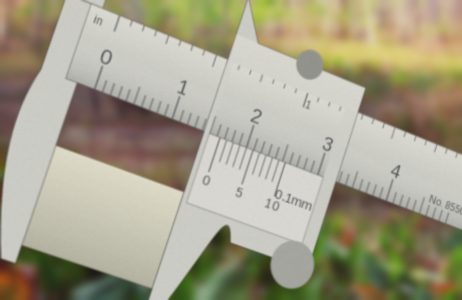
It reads {"value": 16.4, "unit": "mm"}
